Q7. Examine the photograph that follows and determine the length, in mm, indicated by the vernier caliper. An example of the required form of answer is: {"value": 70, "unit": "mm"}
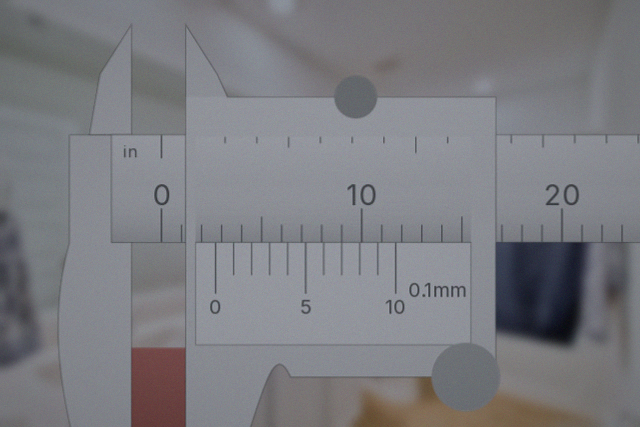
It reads {"value": 2.7, "unit": "mm"}
